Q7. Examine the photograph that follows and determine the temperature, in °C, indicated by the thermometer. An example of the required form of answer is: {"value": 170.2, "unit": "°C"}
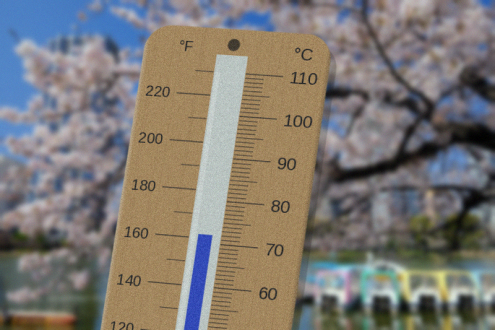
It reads {"value": 72, "unit": "°C"}
